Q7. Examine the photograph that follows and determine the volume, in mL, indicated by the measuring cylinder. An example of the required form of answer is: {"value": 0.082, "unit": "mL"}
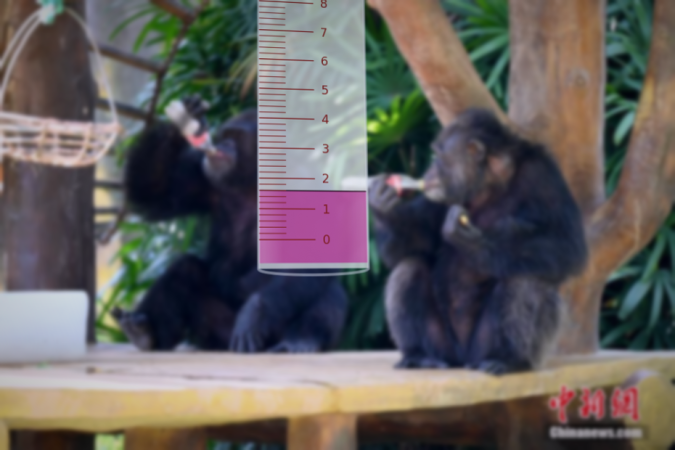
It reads {"value": 1.6, "unit": "mL"}
